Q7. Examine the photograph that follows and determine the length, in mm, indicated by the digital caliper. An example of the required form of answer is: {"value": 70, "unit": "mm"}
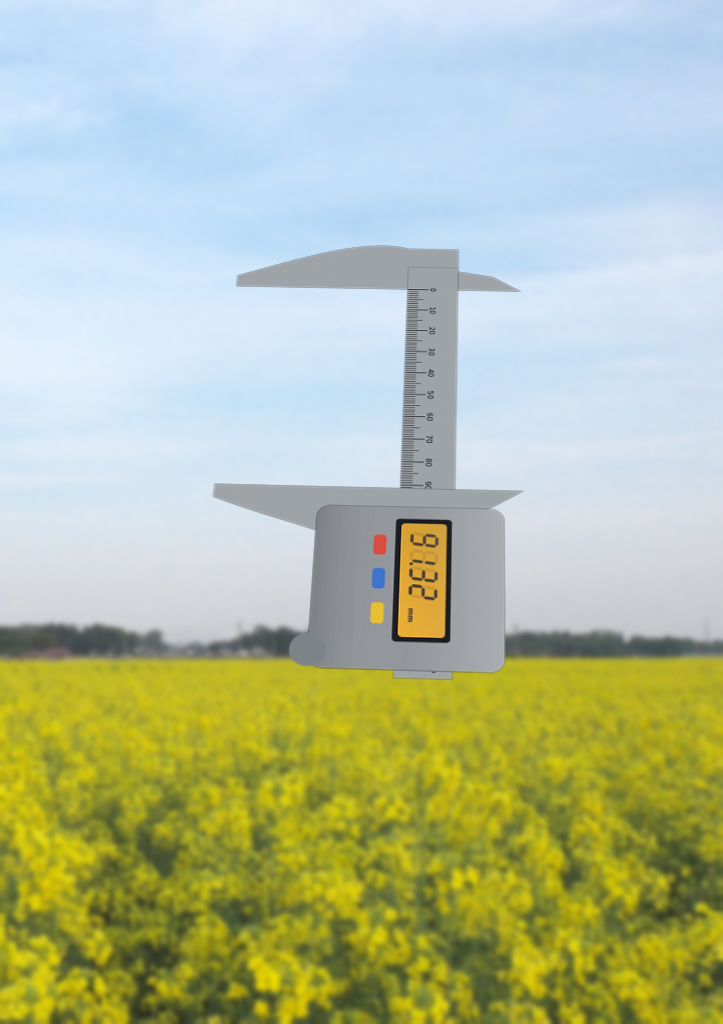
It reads {"value": 91.32, "unit": "mm"}
